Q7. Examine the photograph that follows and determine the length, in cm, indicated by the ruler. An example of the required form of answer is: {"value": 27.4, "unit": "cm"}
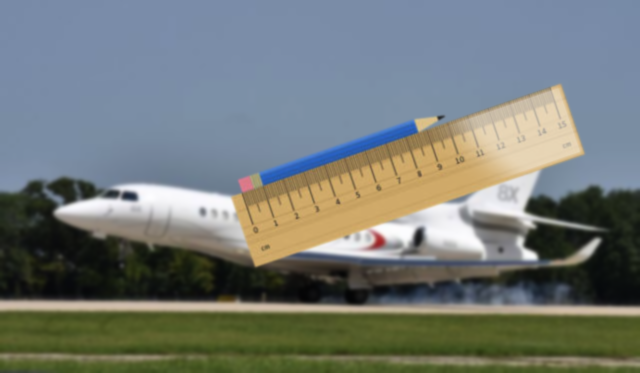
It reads {"value": 10, "unit": "cm"}
